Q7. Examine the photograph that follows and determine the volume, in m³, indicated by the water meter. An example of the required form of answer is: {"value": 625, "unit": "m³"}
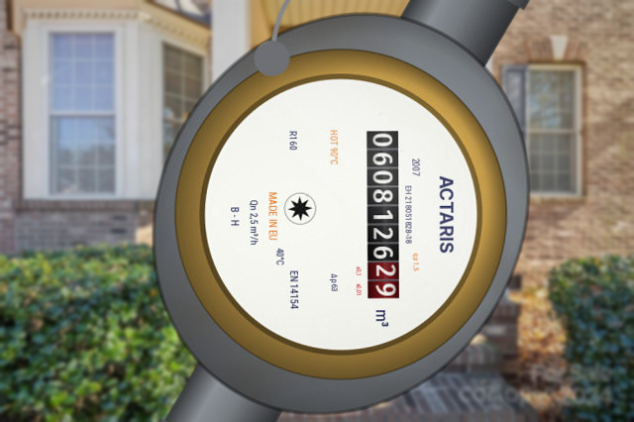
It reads {"value": 608126.29, "unit": "m³"}
